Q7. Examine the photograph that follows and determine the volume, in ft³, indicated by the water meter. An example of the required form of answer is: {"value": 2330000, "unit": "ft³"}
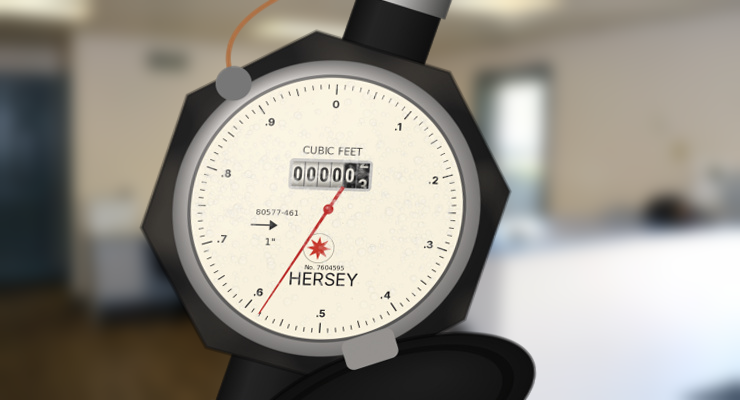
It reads {"value": 2.58, "unit": "ft³"}
